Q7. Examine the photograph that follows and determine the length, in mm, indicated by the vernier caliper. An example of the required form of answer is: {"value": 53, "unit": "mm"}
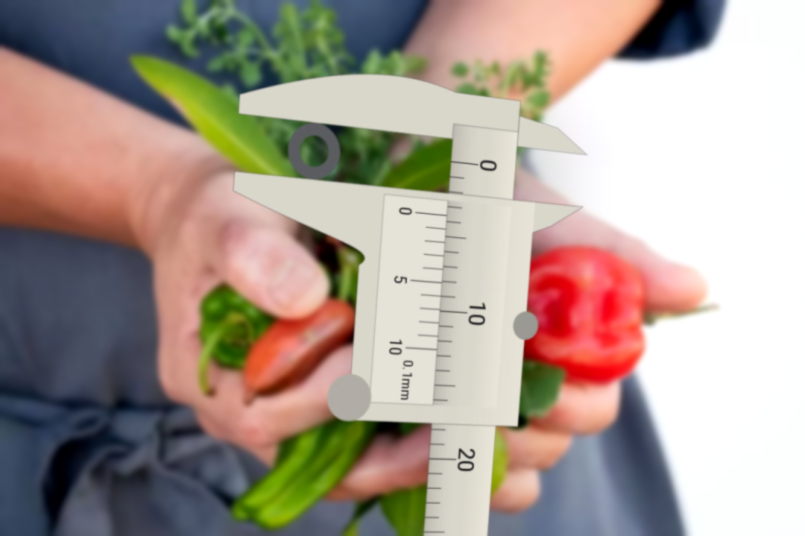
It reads {"value": 3.6, "unit": "mm"}
